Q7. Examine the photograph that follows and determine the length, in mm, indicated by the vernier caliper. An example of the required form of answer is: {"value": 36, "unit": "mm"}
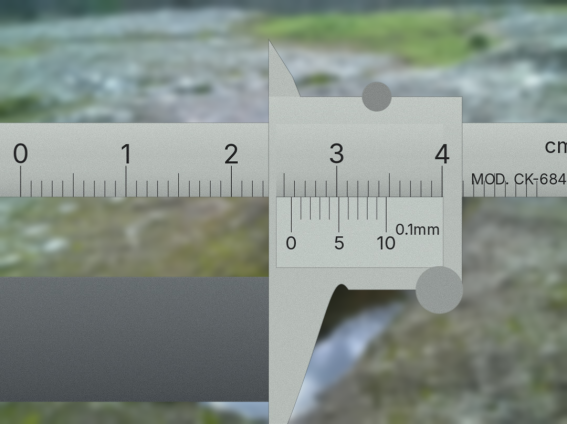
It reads {"value": 25.7, "unit": "mm"}
